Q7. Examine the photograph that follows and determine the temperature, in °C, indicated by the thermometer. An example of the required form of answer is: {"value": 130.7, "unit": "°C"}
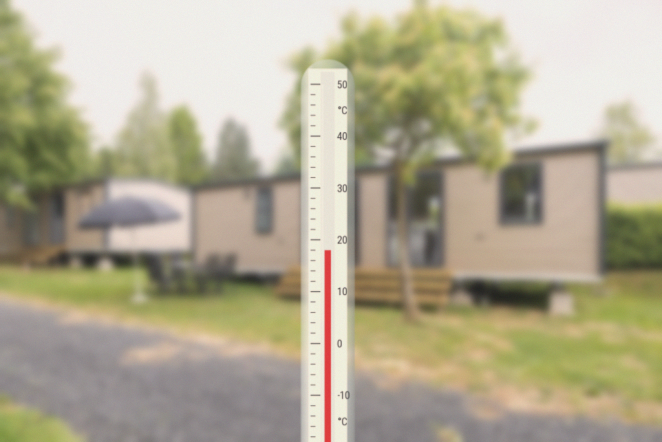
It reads {"value": 18, "unit": "°C"}
